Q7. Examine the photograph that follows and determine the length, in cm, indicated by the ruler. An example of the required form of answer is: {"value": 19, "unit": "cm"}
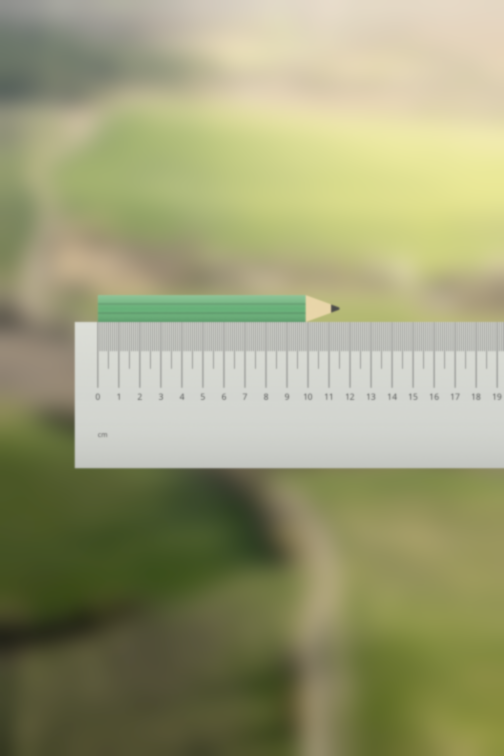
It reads {"value": 11.5, "unit": "cm"}
